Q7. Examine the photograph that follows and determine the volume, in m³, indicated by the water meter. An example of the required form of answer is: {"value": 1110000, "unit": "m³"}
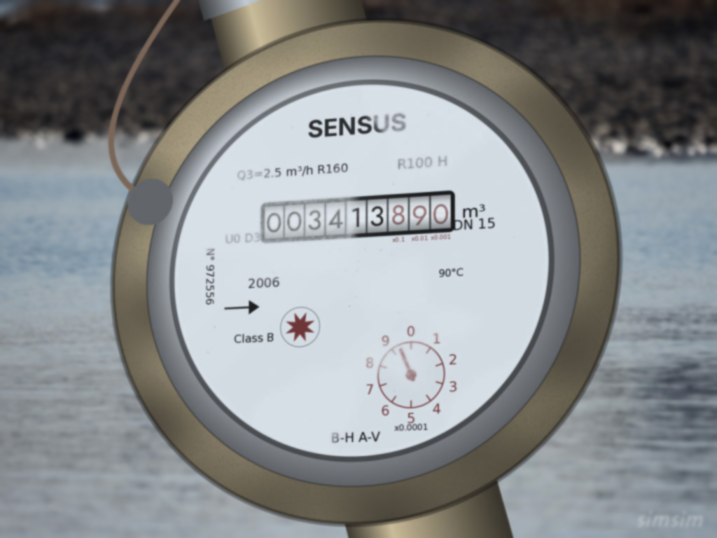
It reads {"value": 3413.8899, "unit": "m³"}
